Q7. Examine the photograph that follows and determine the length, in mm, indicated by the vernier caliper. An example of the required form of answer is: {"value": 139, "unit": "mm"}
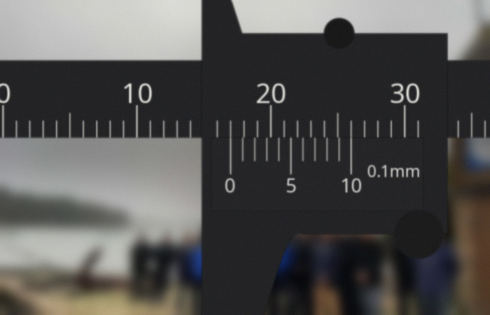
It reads {"value": 17.0, "unit": "mm"}
